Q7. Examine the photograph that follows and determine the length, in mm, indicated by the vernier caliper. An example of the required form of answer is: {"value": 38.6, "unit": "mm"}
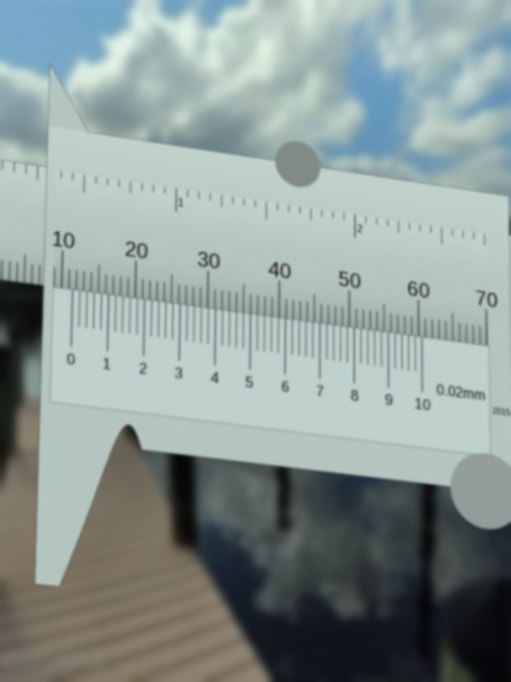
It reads {"value": 11.5, "unit": "mm"}
